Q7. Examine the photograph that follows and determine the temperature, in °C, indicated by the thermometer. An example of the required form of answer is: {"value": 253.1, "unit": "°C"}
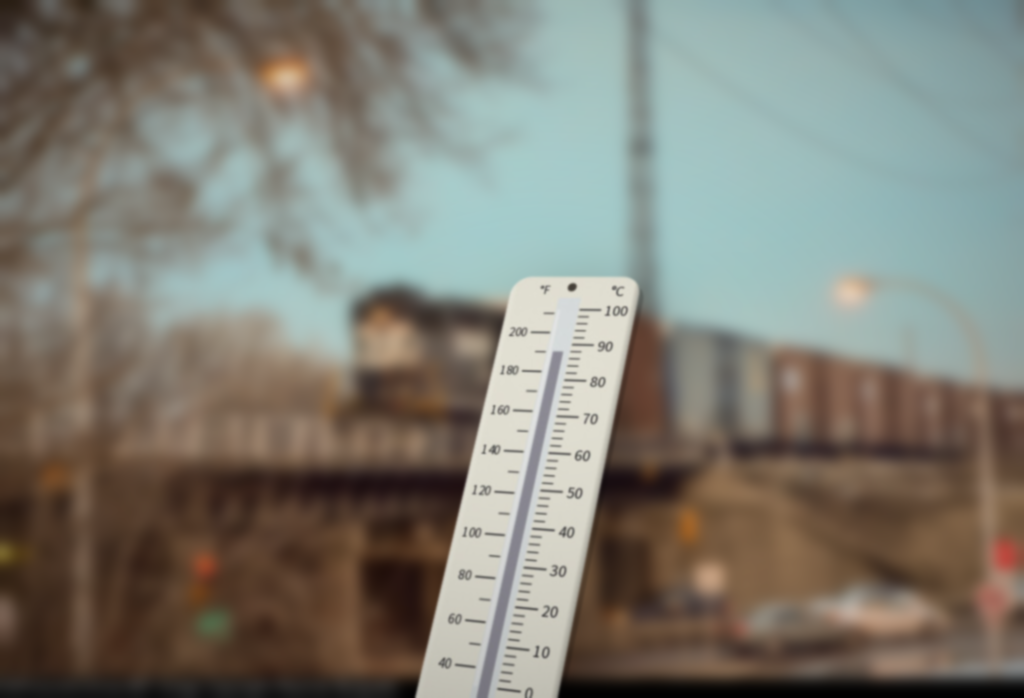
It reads {"value": 88, "unit": "°C"}
